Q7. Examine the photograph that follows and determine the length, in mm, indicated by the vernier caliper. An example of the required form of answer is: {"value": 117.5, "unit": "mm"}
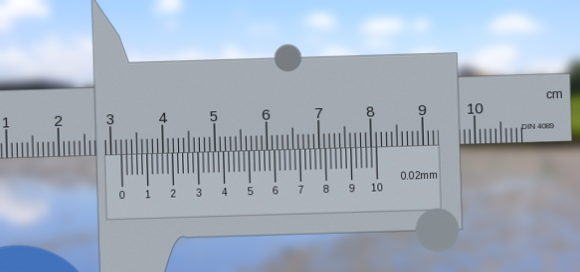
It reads {"value": 32.0, "unit": "mm"}
